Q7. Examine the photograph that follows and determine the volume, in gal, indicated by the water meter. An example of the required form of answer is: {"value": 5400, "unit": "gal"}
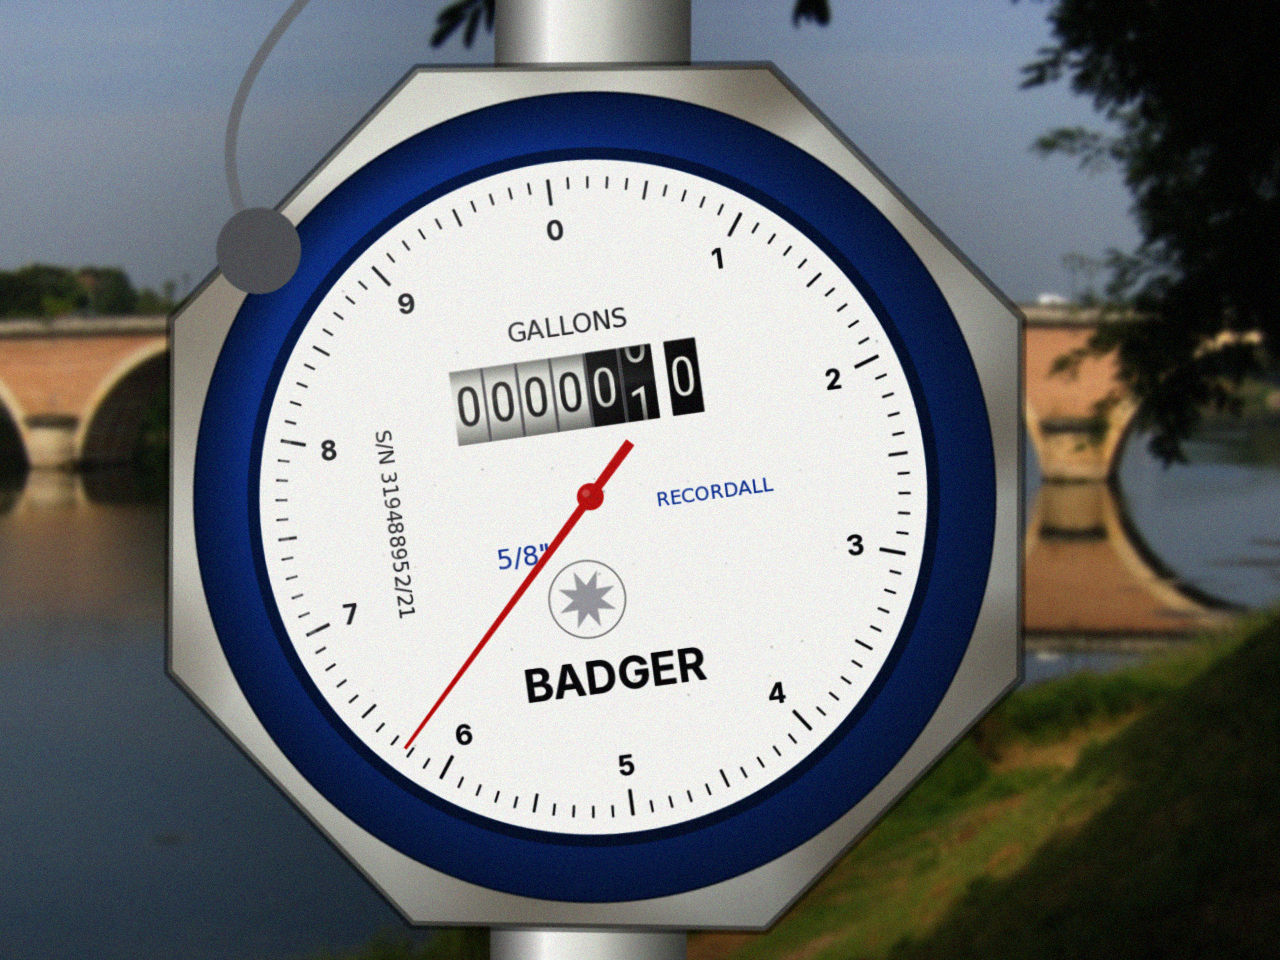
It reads {"value": 6.2, "unit": "gal"}
